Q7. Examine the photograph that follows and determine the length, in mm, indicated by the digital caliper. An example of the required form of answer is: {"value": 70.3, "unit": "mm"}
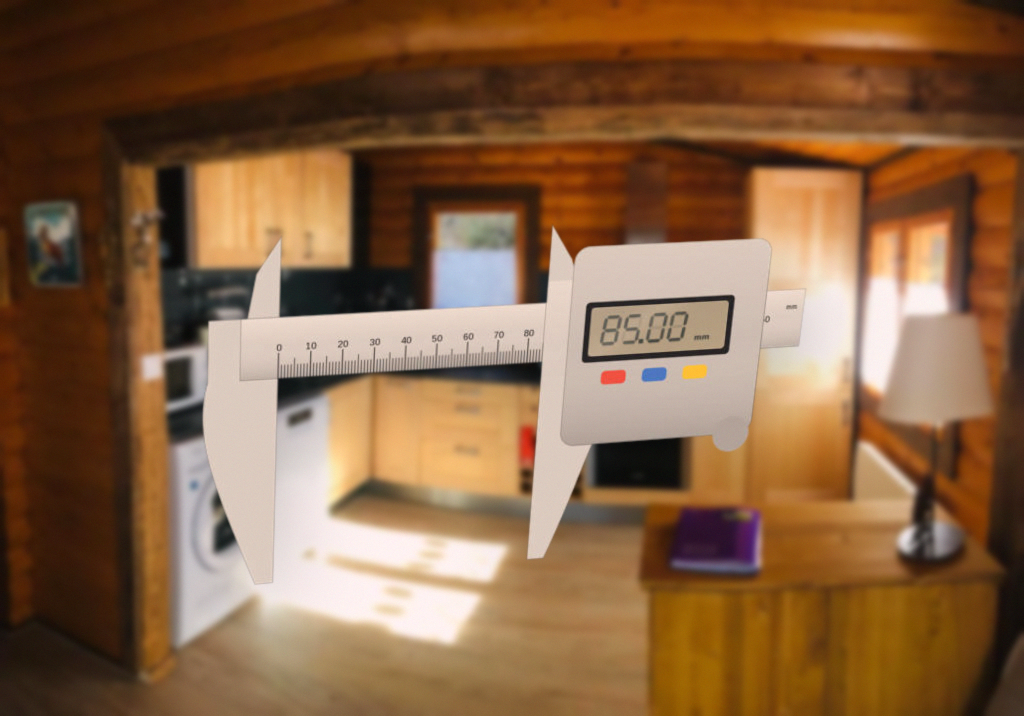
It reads {"value": 85.00, "unit": "mm"}
